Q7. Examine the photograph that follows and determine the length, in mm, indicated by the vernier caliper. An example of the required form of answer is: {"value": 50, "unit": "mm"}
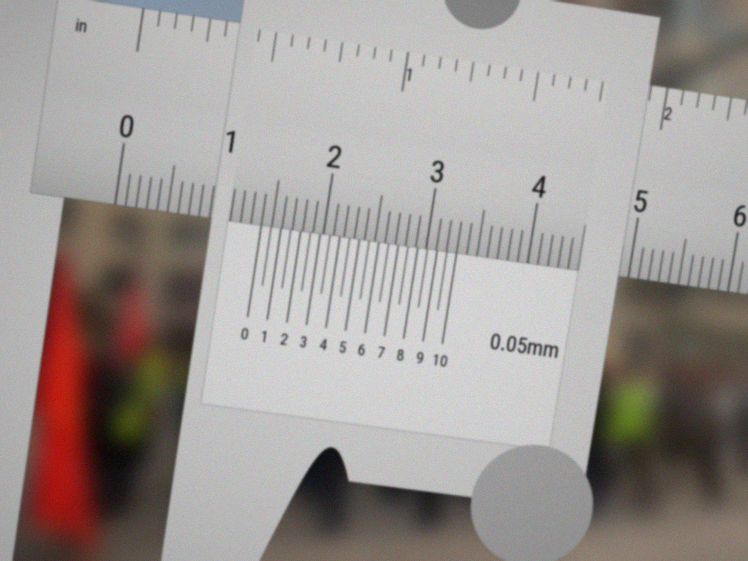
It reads {"value": 14.0, "unit": "mm"}
